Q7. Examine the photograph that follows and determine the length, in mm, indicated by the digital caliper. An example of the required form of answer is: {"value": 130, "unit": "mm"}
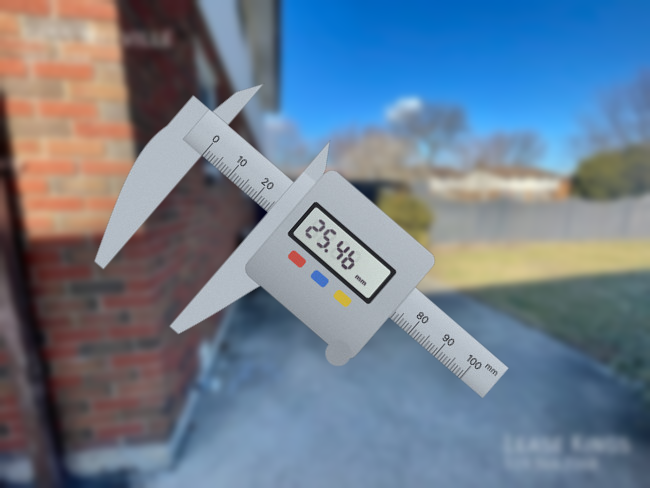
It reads {"value": 25.46, "unit": "mm"}
